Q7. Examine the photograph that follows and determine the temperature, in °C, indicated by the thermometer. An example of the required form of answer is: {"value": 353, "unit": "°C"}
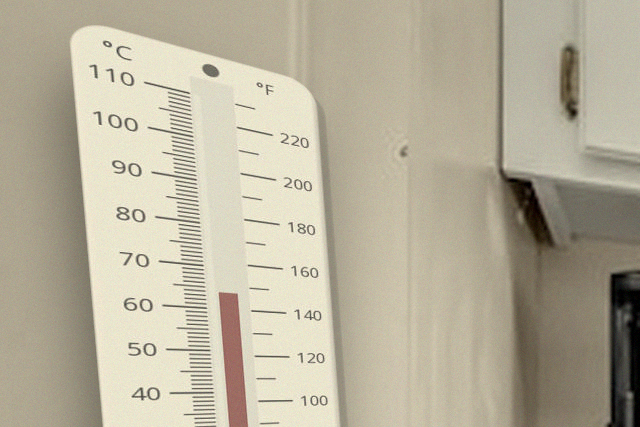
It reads {"value": 64, "unit": "°C"}
